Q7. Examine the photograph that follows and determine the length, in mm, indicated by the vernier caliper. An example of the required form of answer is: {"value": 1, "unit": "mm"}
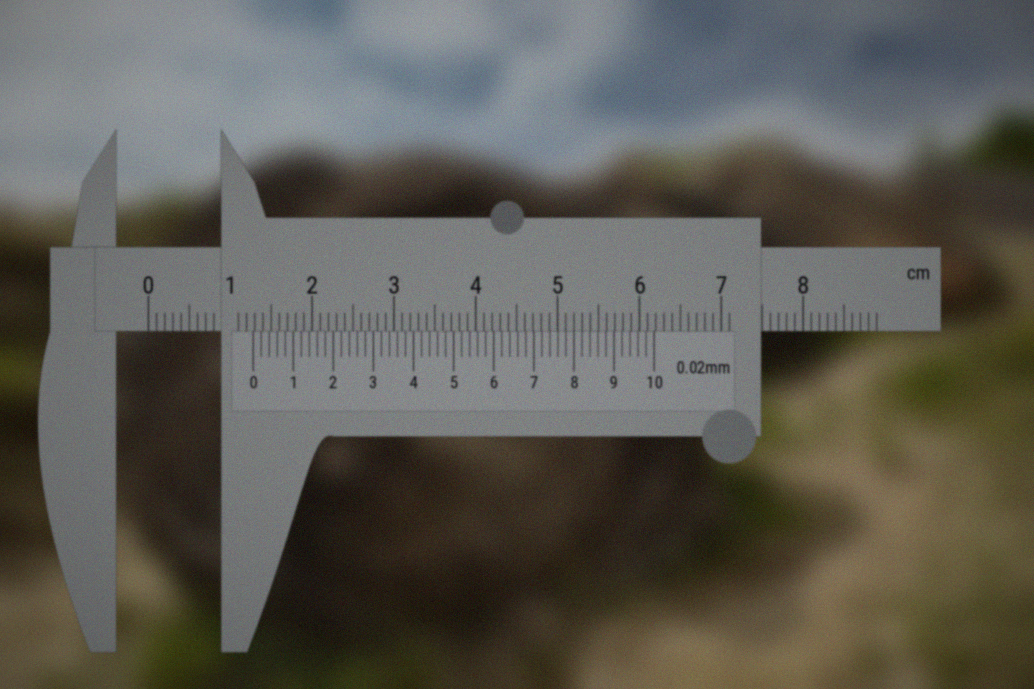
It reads {"value": 12.8, "unit": "mm"}
